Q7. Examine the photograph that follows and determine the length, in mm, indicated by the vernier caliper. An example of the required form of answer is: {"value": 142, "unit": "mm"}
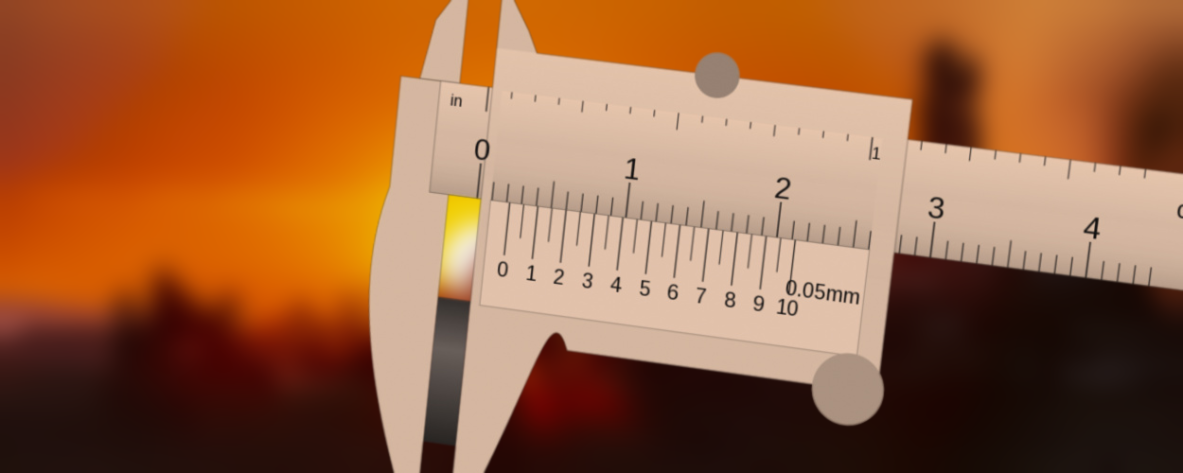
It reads {"value": 2.2, "unit": "mm"}
